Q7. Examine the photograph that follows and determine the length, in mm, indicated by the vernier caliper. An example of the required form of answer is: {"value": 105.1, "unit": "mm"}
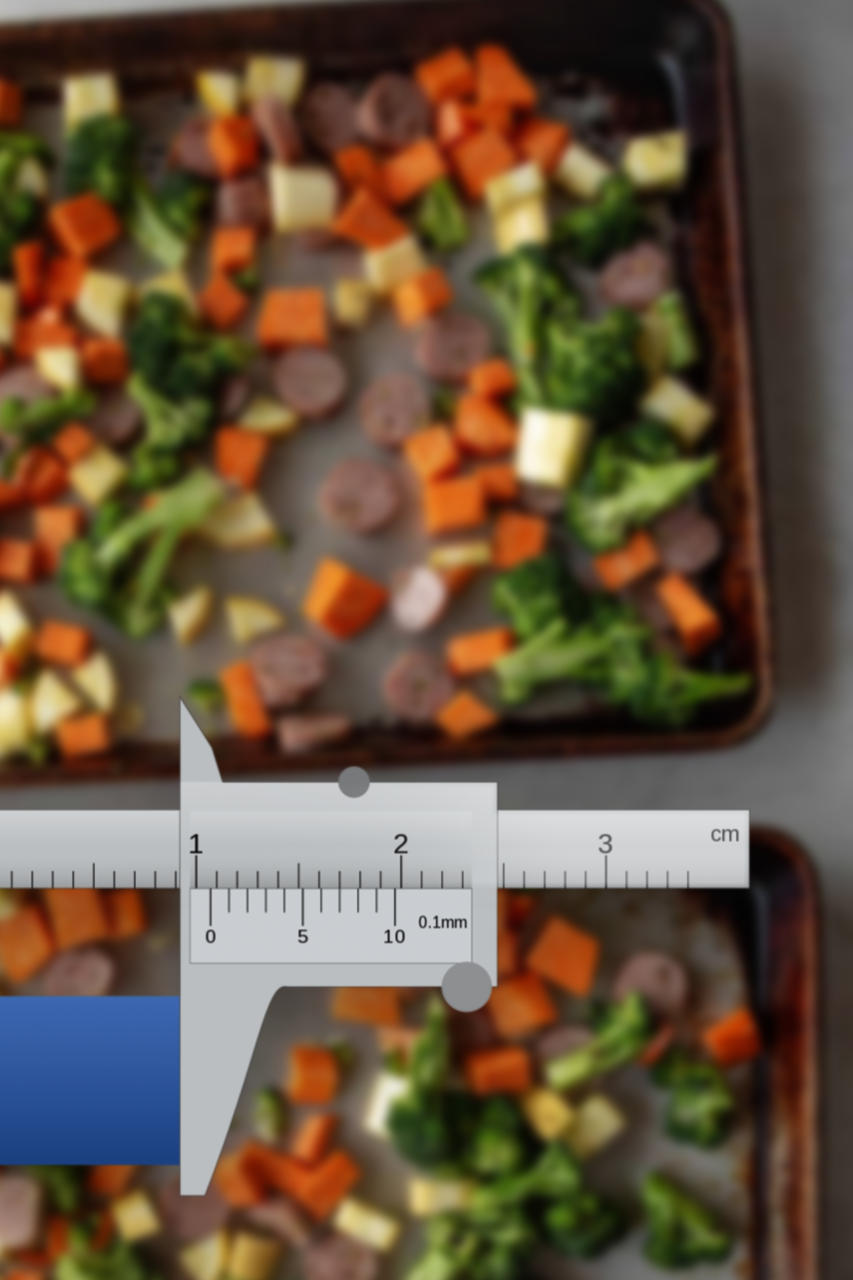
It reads {"value": 10.7, "unit": "mm"}
